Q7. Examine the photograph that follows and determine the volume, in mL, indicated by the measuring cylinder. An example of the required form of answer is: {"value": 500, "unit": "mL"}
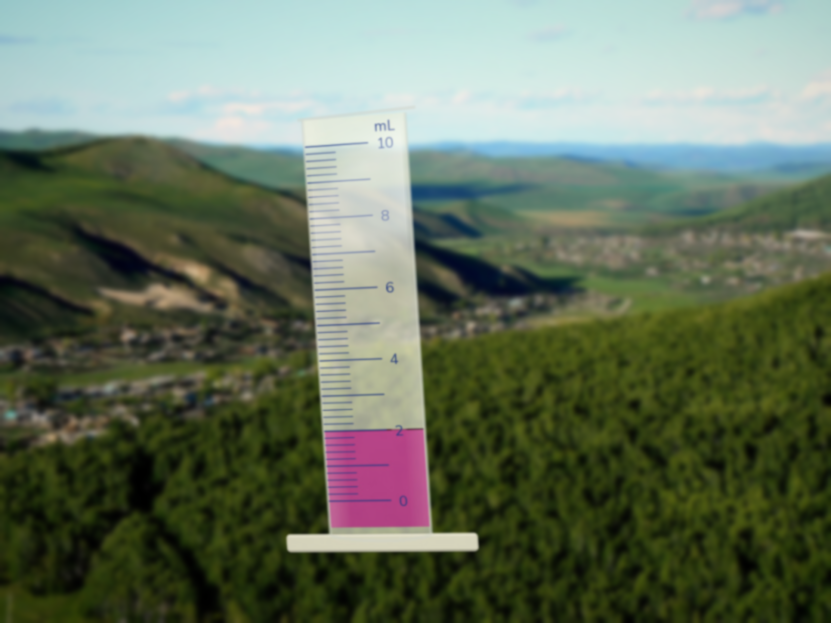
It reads {"value": 2, "unit": "mL"}
